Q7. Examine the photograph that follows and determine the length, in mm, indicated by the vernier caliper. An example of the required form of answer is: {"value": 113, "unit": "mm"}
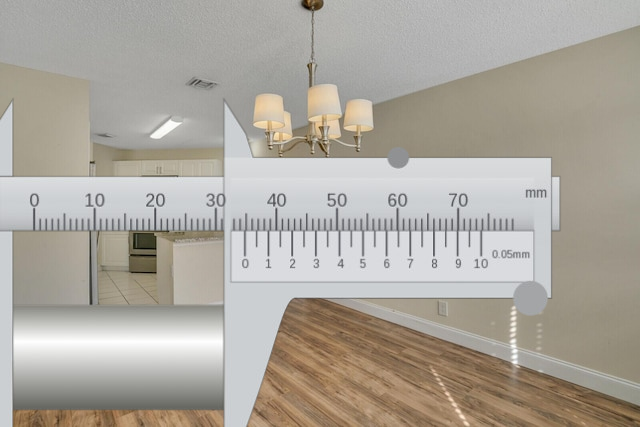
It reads {"value": 34.8, "unit": "mm"}
